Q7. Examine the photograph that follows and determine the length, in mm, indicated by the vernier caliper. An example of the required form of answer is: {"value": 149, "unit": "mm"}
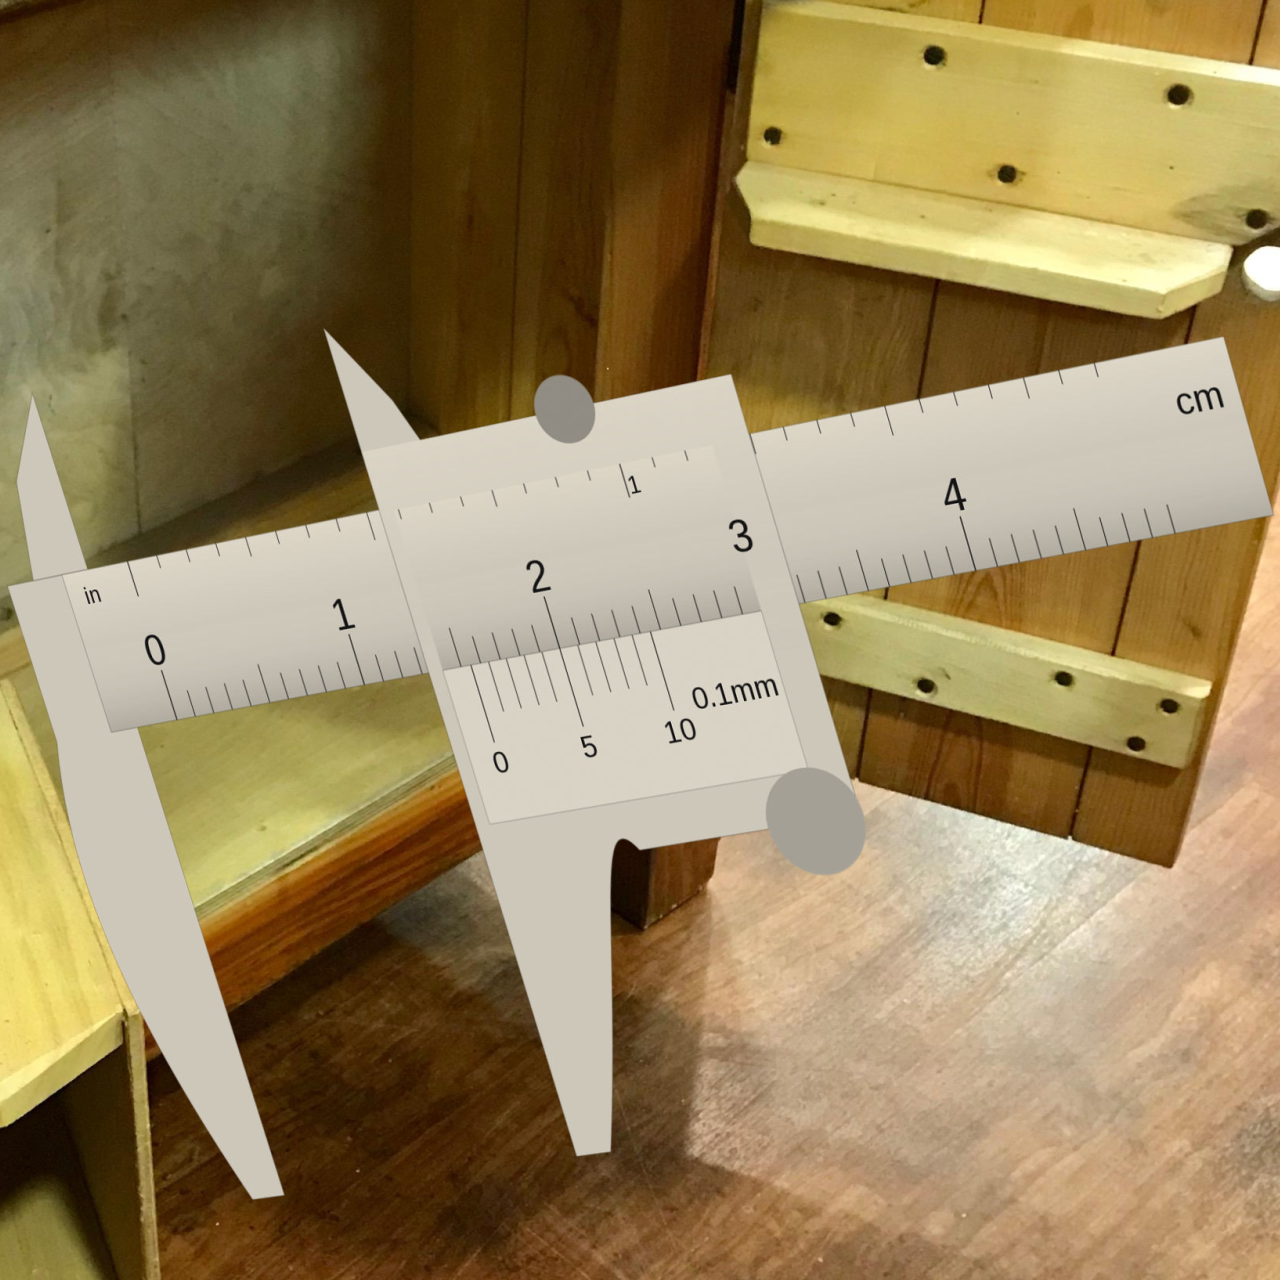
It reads {"value": 15.5, "unit": "mm"}
